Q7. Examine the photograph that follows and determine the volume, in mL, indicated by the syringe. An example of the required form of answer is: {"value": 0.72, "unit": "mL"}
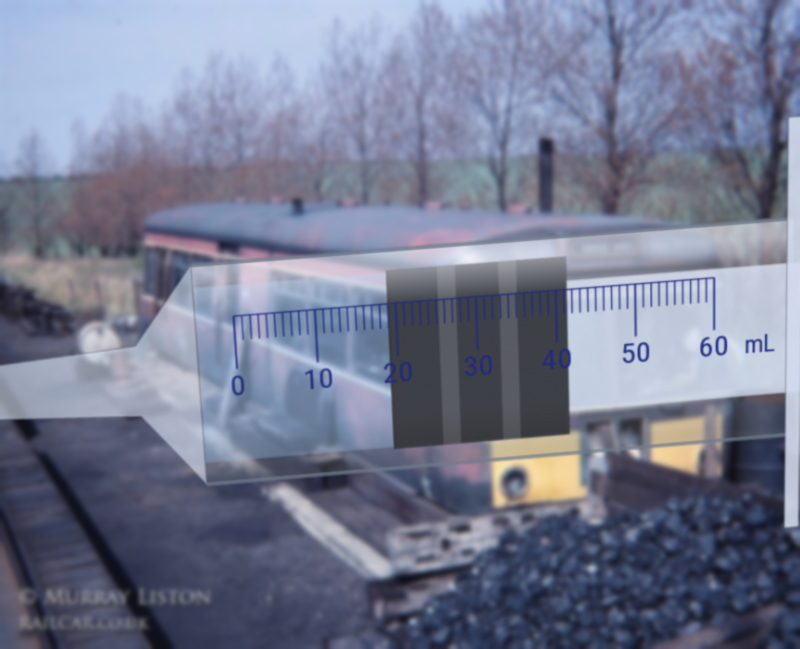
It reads {"value": 19, "unit": "mL"}
